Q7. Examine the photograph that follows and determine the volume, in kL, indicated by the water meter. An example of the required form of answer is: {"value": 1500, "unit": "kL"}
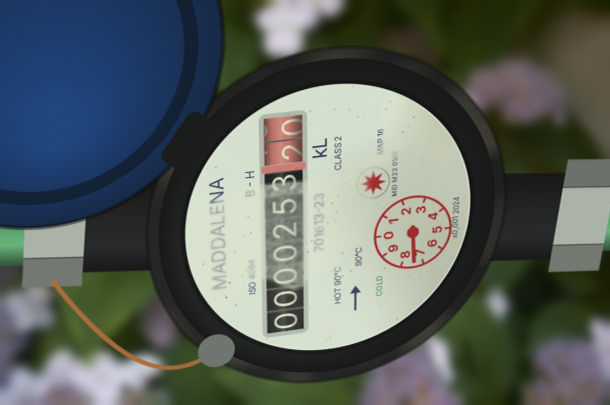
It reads {"value": 253.197, "unit": "kL"}
